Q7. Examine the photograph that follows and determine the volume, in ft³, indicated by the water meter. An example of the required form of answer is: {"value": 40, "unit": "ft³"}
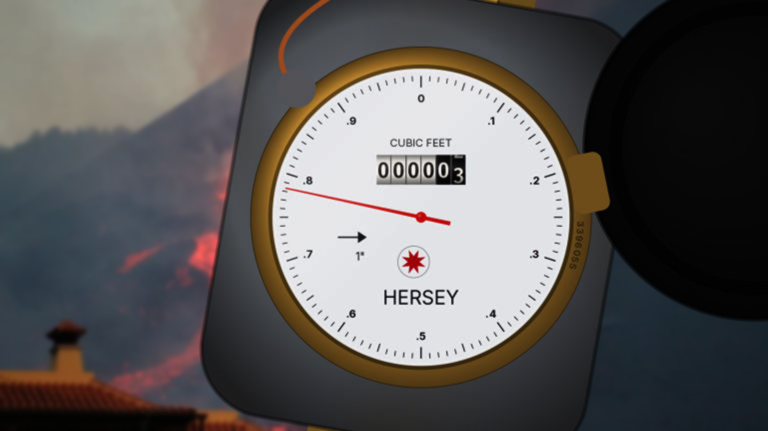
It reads {"value": 2.78, "unit": "ft³"}
